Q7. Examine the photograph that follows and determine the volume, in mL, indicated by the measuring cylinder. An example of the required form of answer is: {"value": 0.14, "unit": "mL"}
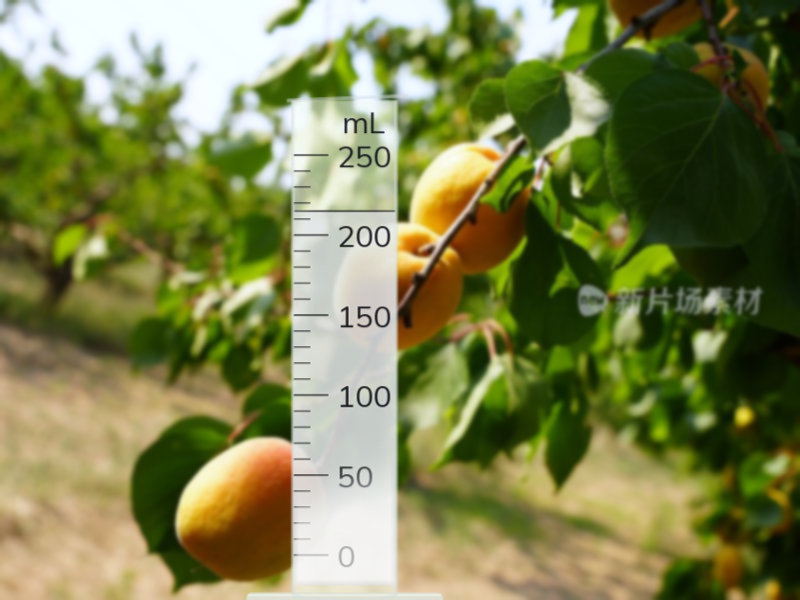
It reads {"value": 215, "unit": "mL"}
